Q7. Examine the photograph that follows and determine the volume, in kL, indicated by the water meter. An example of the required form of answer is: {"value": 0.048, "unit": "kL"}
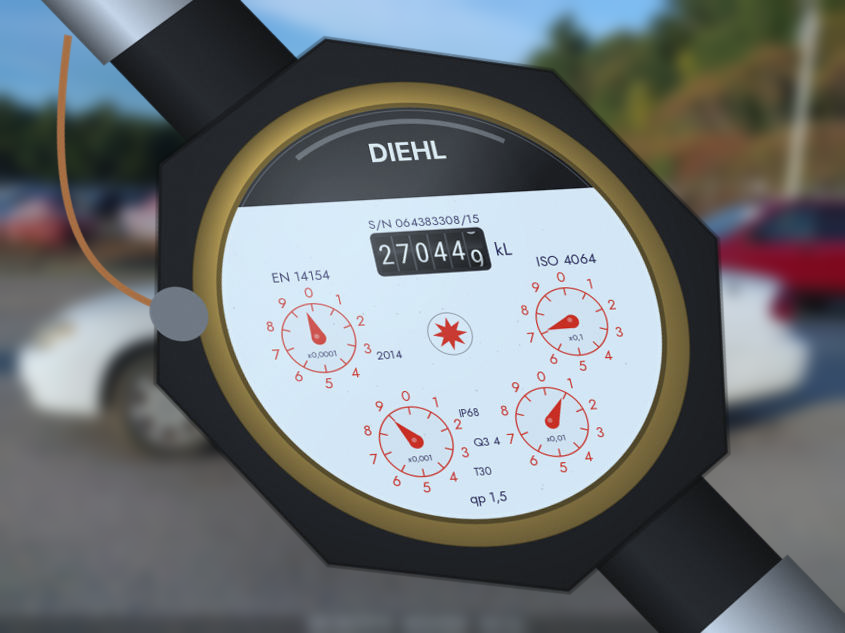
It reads {"value": 270448.7089, "unit": "kL"}
